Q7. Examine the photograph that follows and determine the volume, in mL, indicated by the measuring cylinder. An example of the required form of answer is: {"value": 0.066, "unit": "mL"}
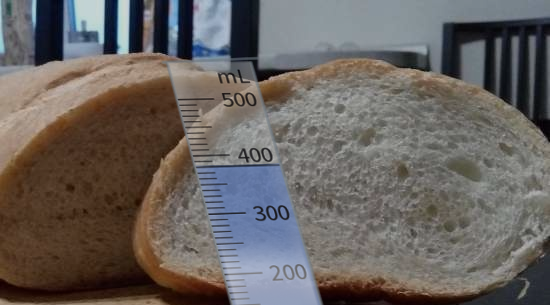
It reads {"value": 380, "unit": "mL"}
